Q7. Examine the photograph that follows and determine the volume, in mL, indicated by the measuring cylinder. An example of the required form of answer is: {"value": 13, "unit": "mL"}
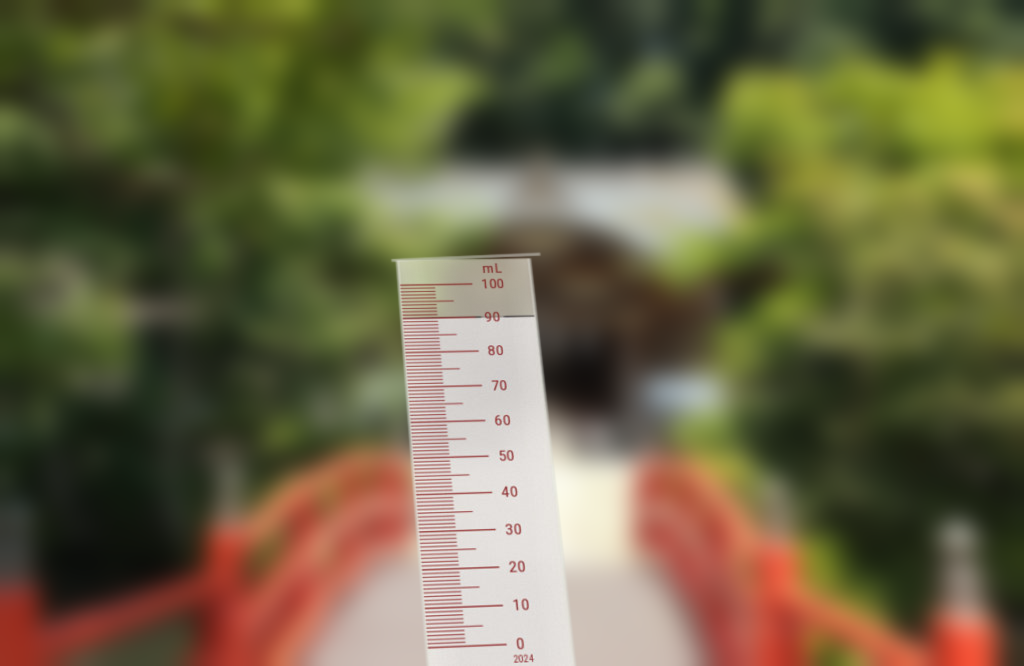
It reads {"value": 90, "unit": "mL"}
